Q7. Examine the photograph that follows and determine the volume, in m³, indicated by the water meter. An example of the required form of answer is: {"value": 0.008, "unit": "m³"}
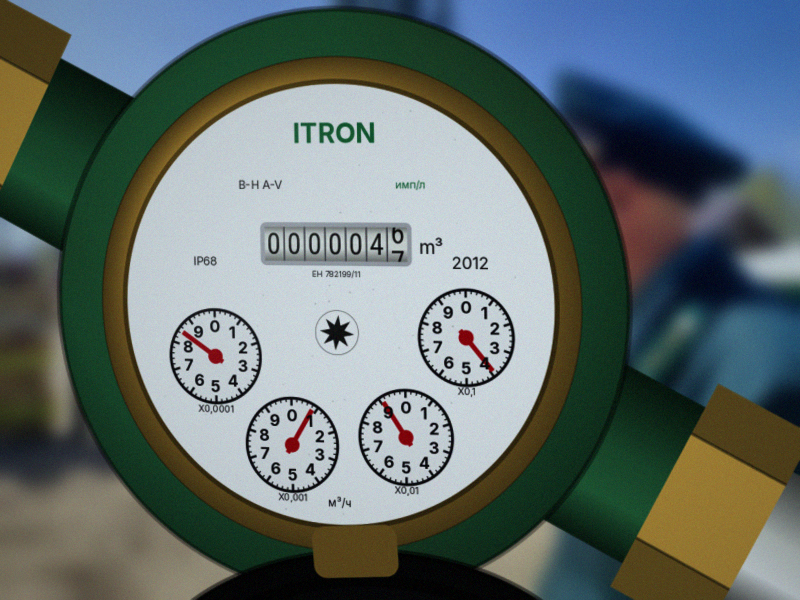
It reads {"value": 46.3908, "unit": "m³"}
